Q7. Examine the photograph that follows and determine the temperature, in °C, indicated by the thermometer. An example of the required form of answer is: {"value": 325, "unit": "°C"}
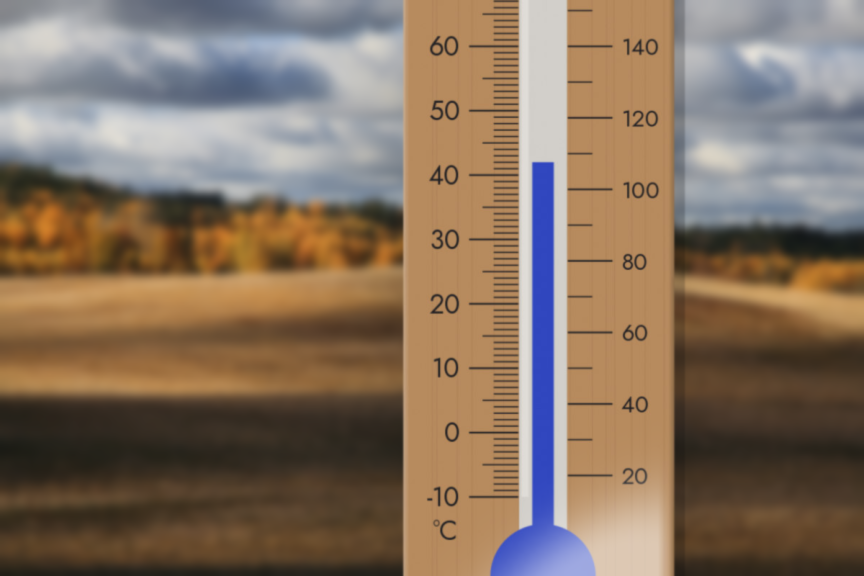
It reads {"value": 42, "unit": "°C"}
